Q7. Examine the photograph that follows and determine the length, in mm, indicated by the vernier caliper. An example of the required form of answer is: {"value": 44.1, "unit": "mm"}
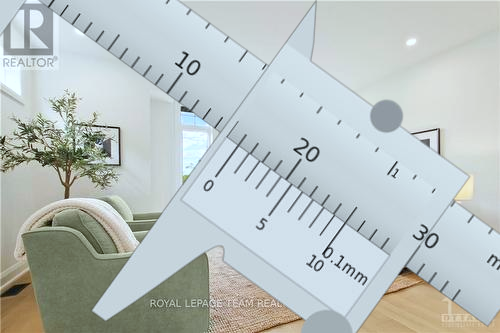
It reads {"value": 16.0, "unit": "mm"}
